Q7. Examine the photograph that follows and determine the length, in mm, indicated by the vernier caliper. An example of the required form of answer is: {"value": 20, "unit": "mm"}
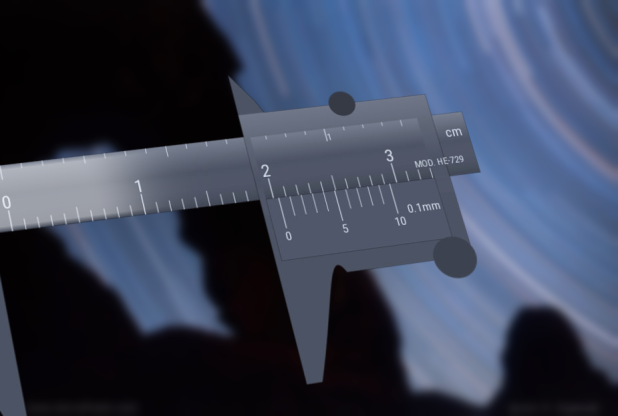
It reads {"value": 20.4, "unit": "mm"}
